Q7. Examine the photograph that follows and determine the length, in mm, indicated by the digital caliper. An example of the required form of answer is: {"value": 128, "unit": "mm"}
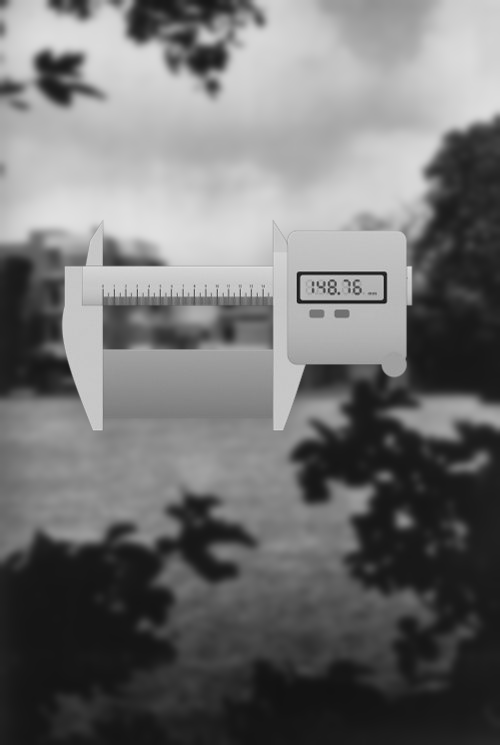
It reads {"value": 148.76, "unit": "mm"}
